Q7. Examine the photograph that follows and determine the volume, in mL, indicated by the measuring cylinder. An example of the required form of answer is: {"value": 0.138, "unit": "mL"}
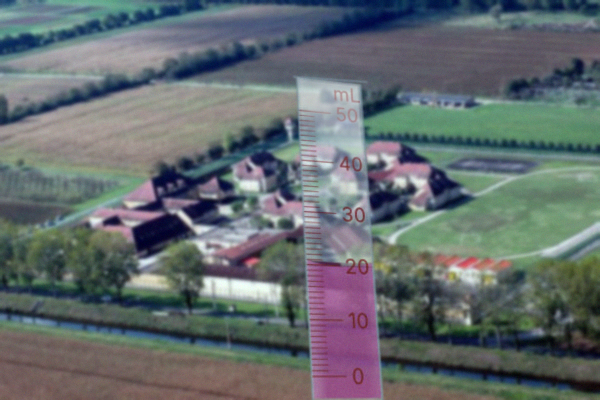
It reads {"value": 20, "unit": "mL"}
